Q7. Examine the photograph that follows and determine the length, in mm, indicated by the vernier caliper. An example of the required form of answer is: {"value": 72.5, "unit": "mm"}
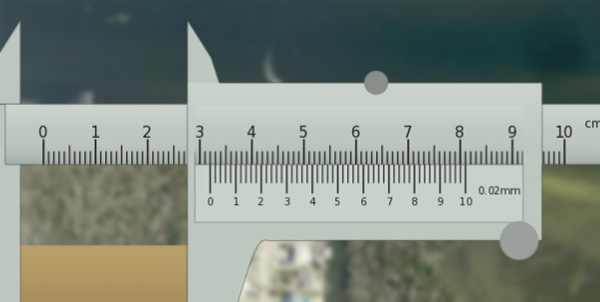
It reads {"value": 32.0, "unit": "mm"}
